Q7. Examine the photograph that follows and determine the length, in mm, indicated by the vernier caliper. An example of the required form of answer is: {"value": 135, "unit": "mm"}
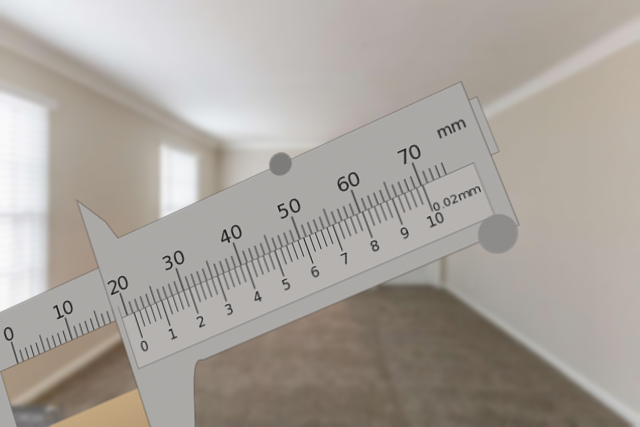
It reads {"value": 21.2, "unit": "mm"}
